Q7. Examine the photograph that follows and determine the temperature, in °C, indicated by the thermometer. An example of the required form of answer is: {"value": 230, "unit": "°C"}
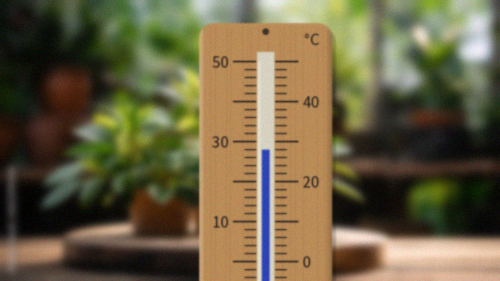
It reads {"value": 28, "unit": "°C"}
